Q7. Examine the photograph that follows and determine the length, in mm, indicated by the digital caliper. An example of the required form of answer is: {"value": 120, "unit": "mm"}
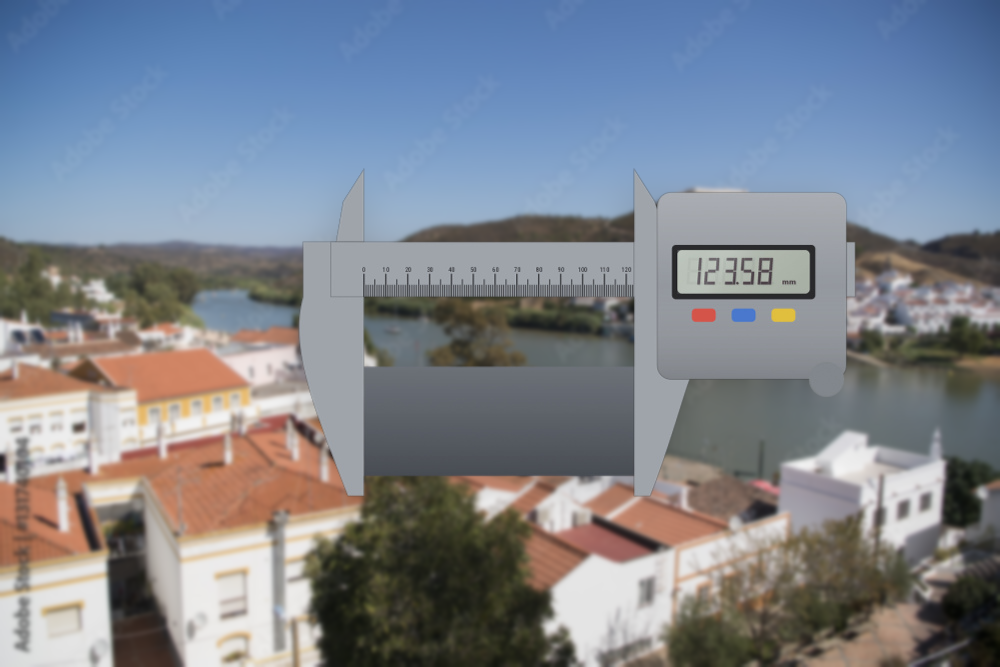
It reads {"value": 123.58, "unit": "mm"}
